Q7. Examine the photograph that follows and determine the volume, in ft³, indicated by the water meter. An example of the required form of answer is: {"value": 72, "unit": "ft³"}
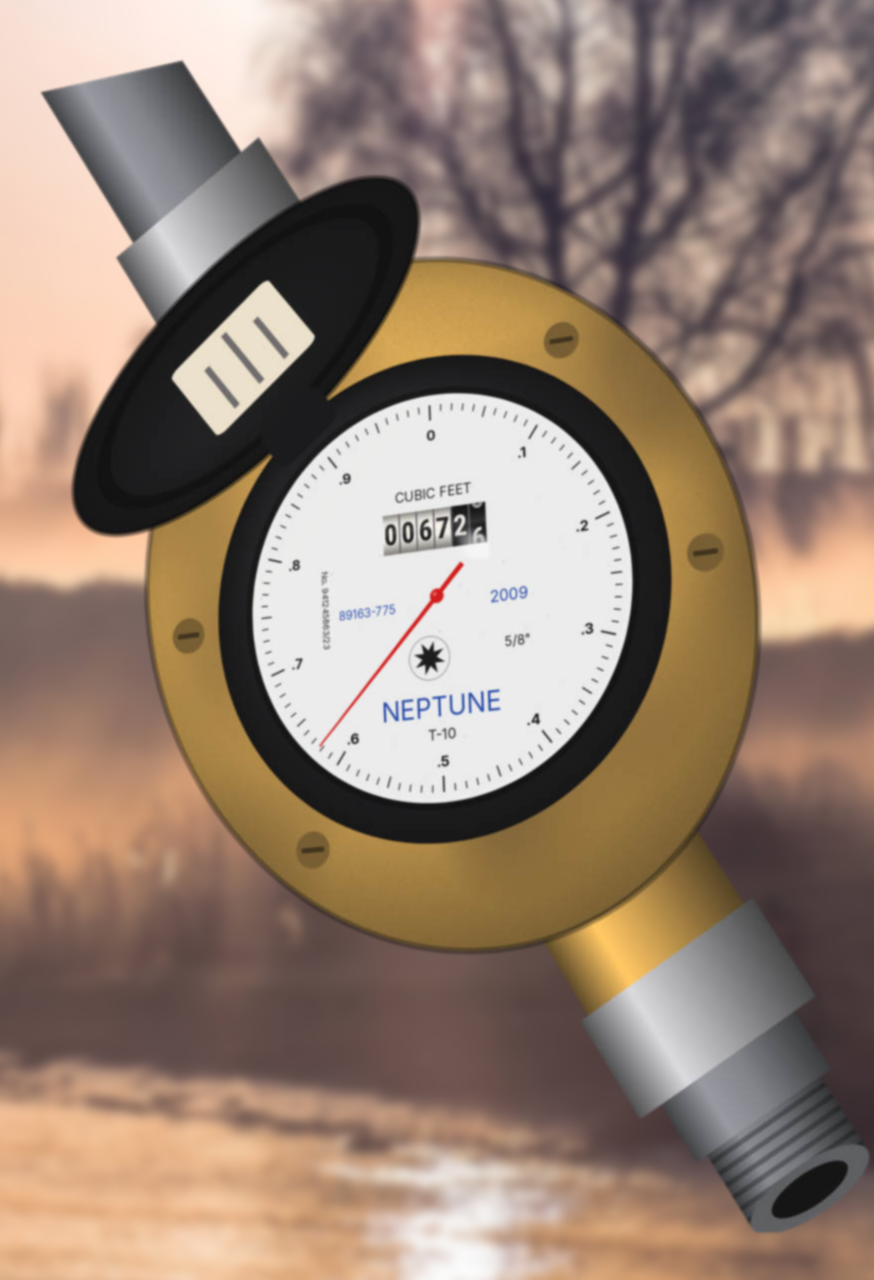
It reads {"value": 6725.62, "unit": "ft³"}
